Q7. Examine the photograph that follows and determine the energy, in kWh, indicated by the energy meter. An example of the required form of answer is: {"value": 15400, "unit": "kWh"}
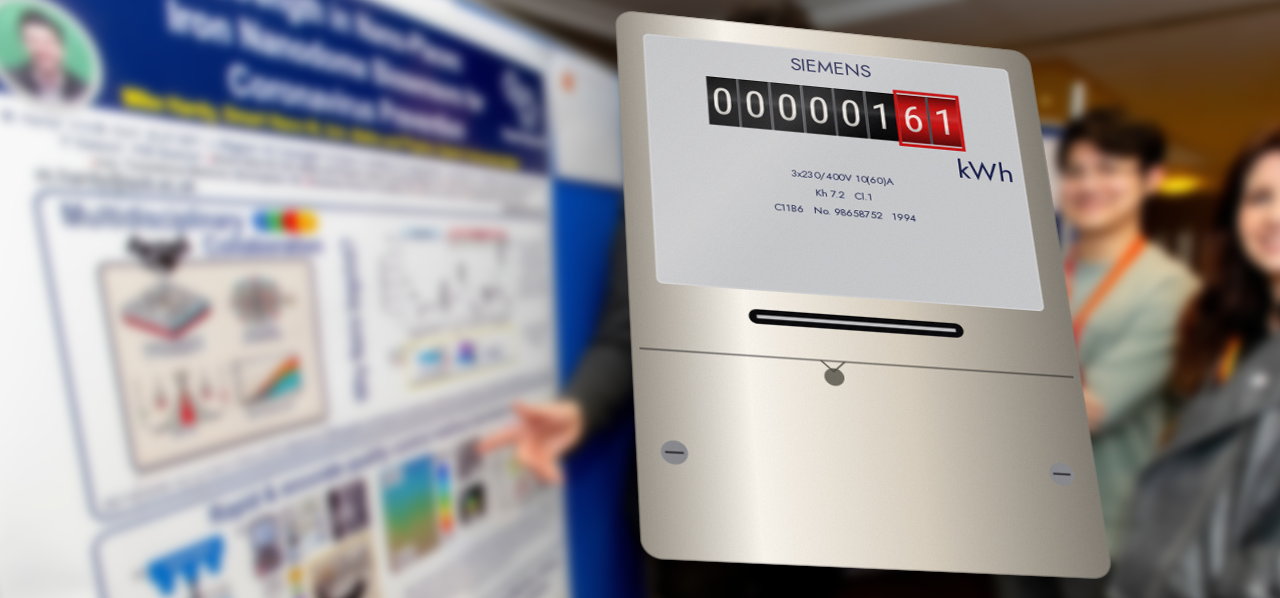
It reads {"value": 1.61, "unit": "kWh"}
